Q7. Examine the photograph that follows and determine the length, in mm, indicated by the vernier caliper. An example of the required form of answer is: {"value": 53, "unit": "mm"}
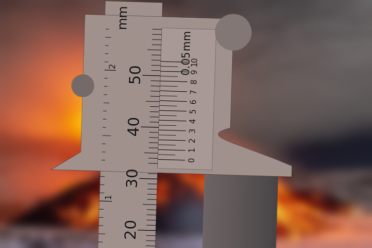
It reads {"value": 33.8, "unit": "mm"}
